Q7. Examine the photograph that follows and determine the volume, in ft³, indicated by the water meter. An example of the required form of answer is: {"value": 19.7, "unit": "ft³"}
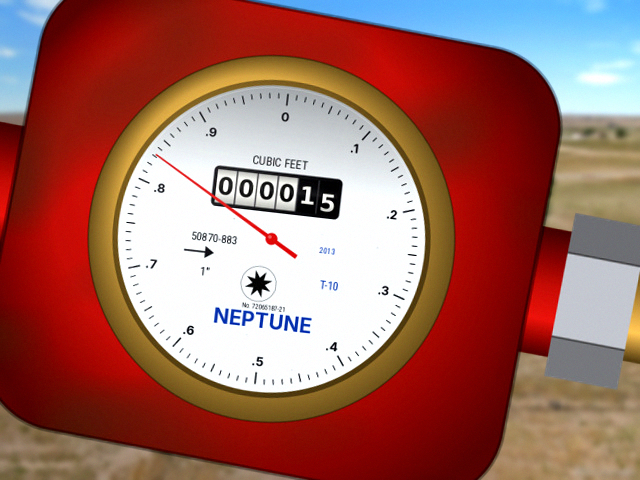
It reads {"value": 14.83, "unit": "ft³"}
